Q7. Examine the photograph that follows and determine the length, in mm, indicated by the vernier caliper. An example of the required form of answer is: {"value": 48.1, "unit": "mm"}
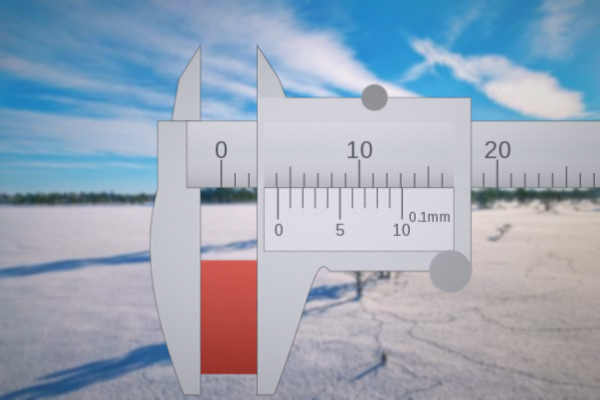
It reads {"value": 4.1, "unit": "mm"}
